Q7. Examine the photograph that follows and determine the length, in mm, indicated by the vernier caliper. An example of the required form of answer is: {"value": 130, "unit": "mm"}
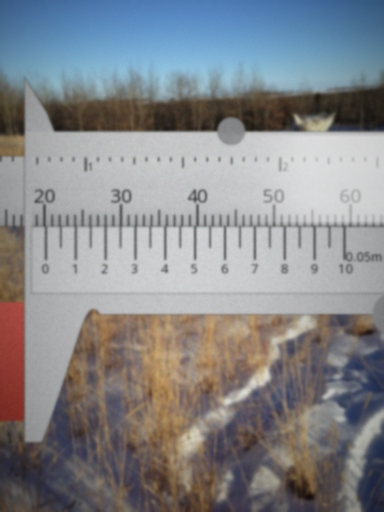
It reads {"value": 20.2, "unit": "mm"}
